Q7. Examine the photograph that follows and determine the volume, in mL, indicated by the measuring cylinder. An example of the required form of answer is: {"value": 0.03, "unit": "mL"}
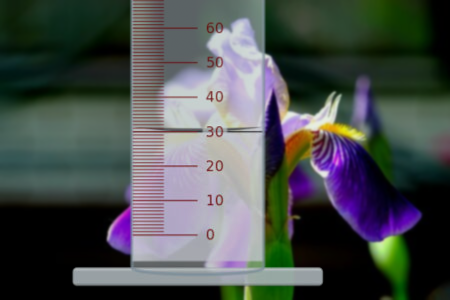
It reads {"value": 30, "unit": "mL"}
